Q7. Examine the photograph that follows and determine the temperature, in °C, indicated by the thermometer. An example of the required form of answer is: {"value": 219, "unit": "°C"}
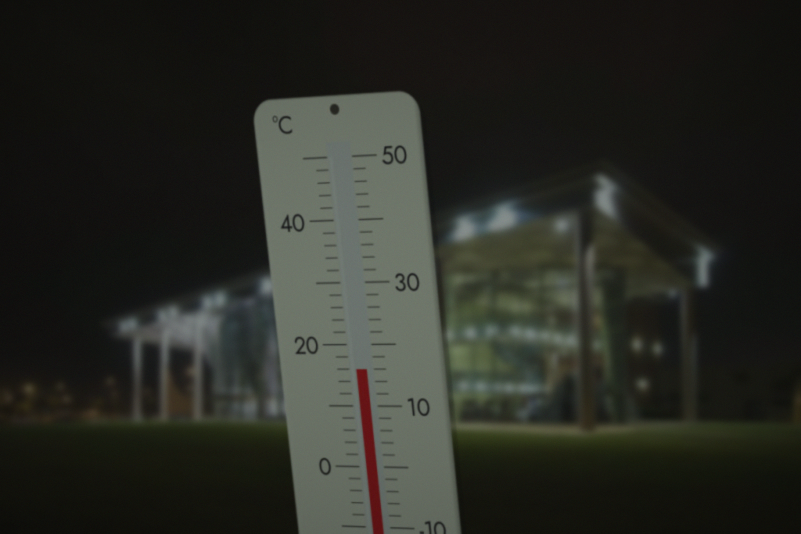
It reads {"value": 16, "unit": "°C"}
